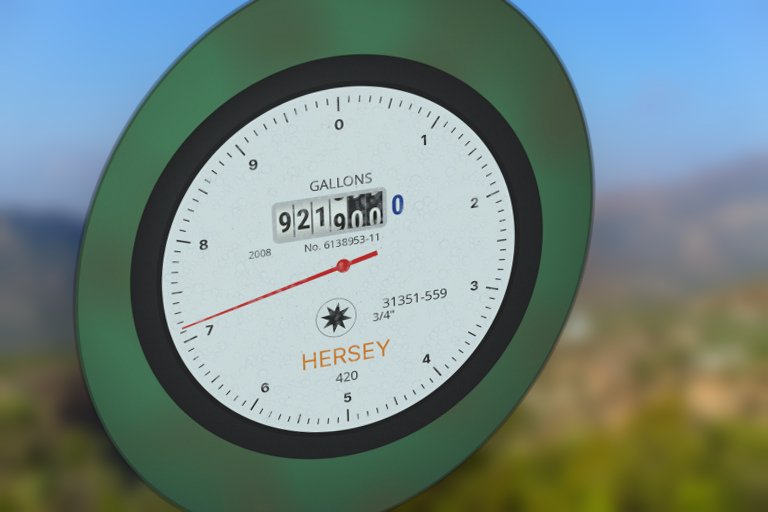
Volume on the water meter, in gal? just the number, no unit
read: 9218997.1
